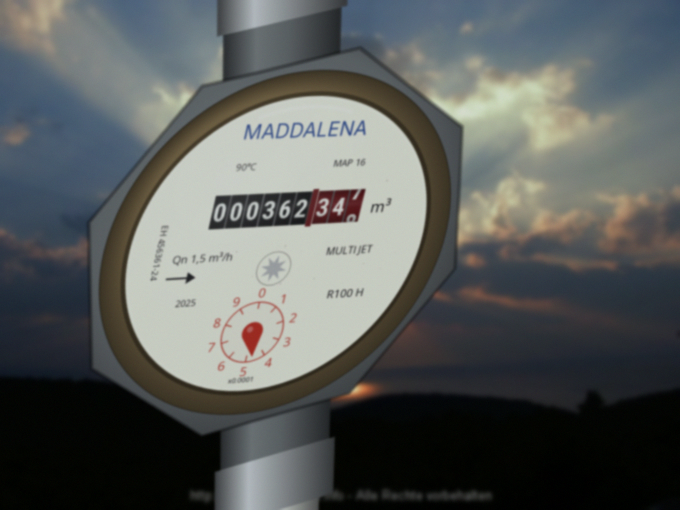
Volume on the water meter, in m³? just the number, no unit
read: 362.3474
